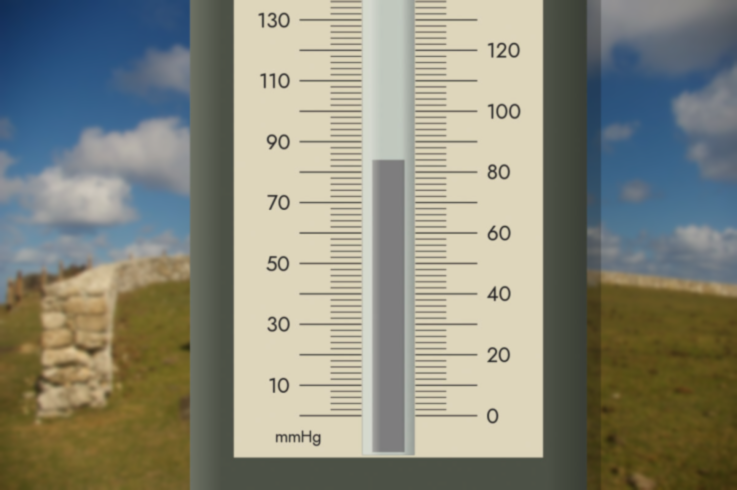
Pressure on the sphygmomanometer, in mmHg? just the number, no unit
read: 84
